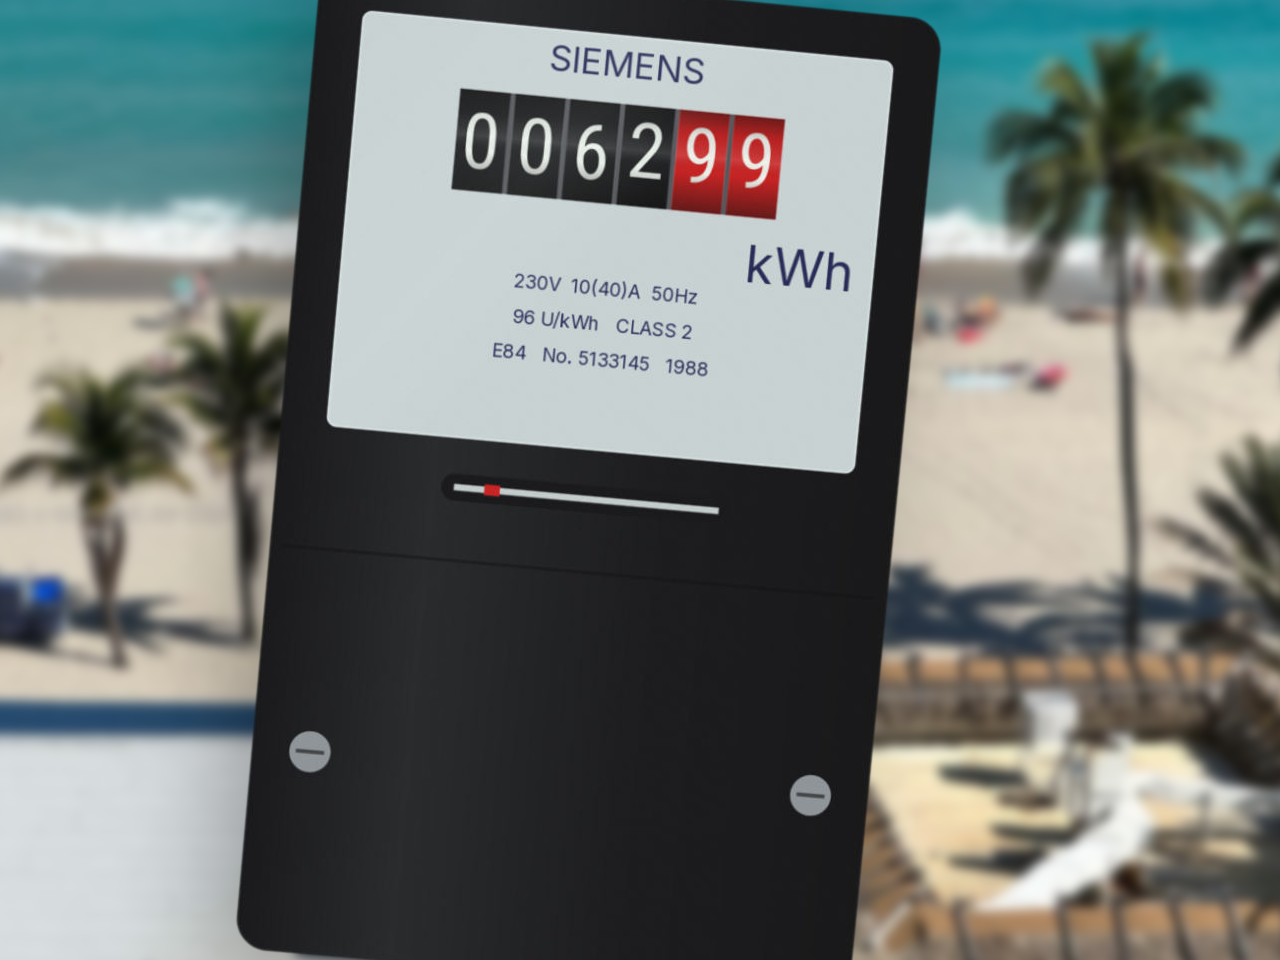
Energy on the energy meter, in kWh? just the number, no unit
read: 62.99
